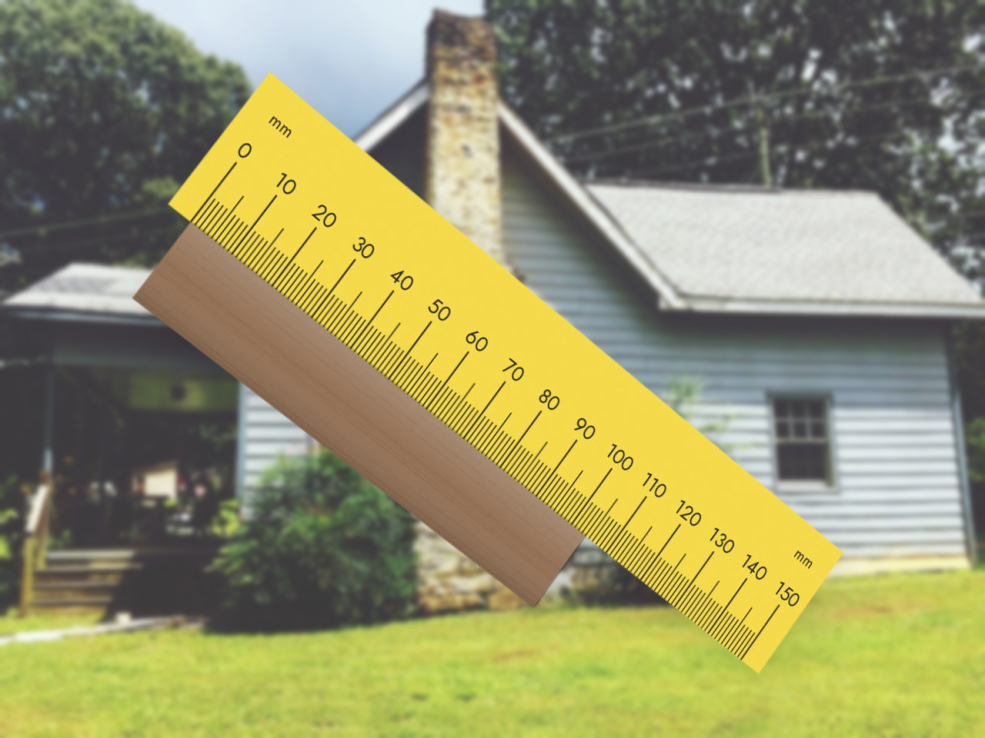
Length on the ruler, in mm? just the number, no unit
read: 104
